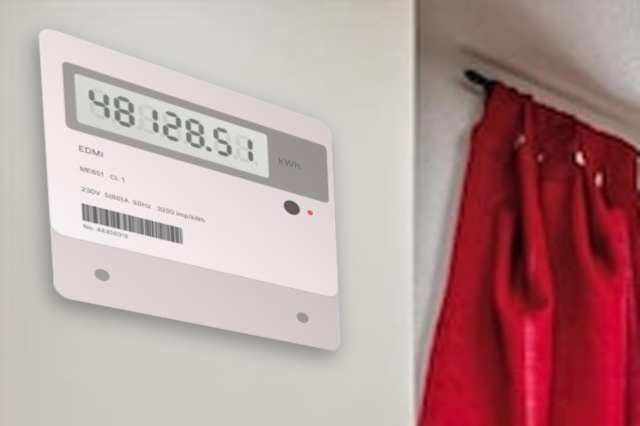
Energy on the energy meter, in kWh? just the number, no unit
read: 48128.51
